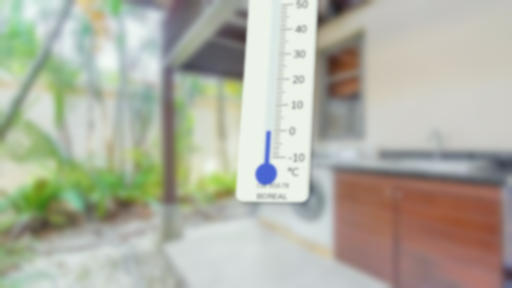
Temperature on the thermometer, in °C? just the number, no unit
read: 0
